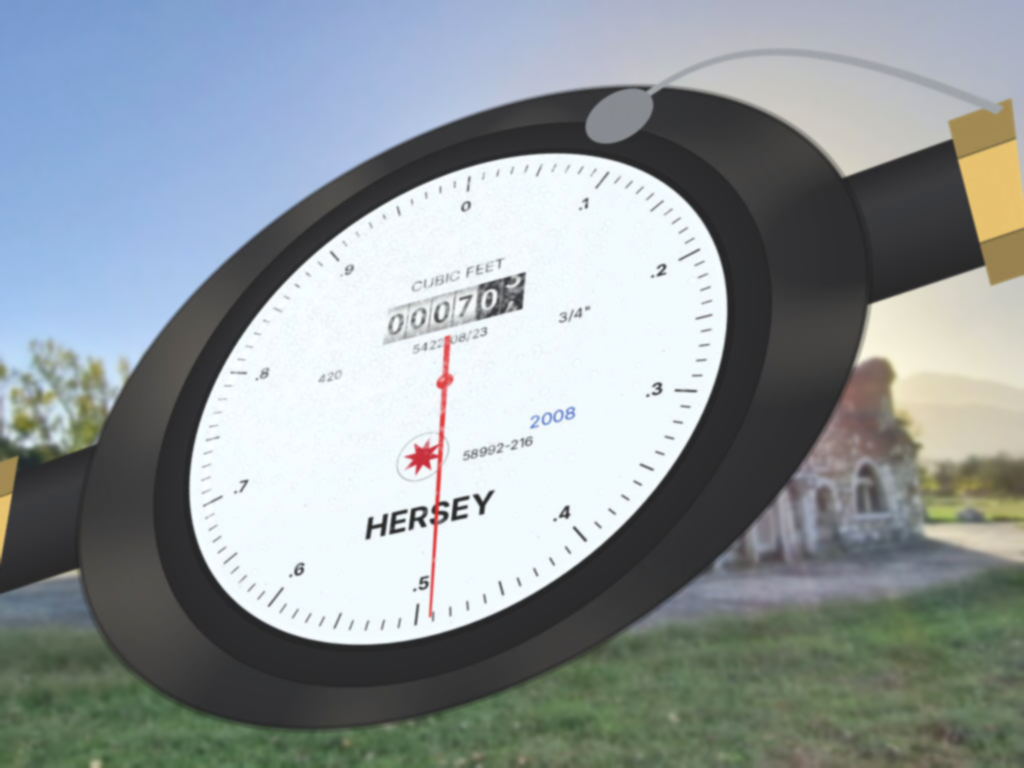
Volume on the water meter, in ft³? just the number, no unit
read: 703.49
